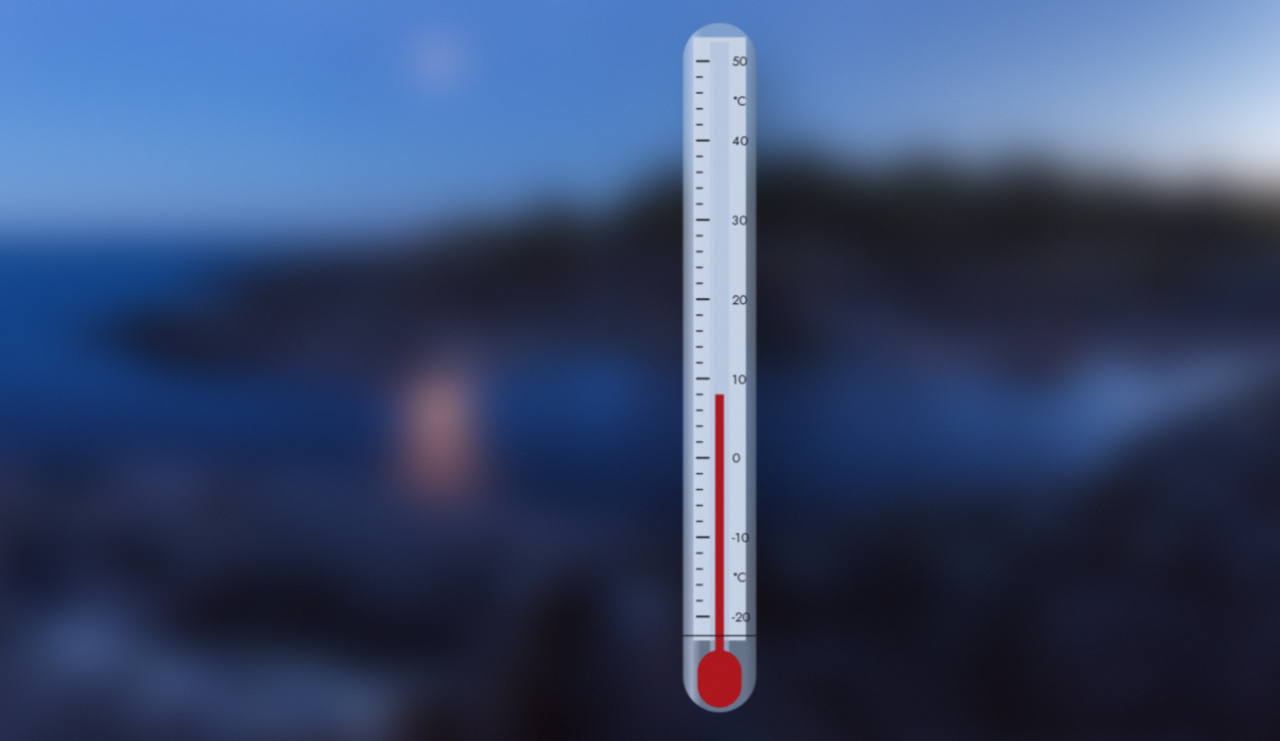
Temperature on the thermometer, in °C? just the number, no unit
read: 8
